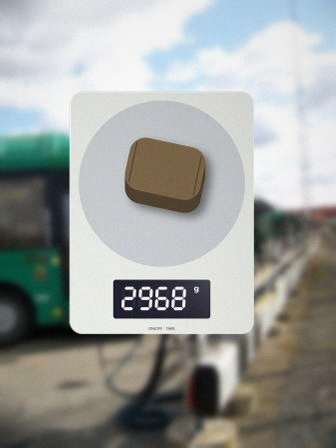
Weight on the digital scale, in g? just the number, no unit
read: 2968
